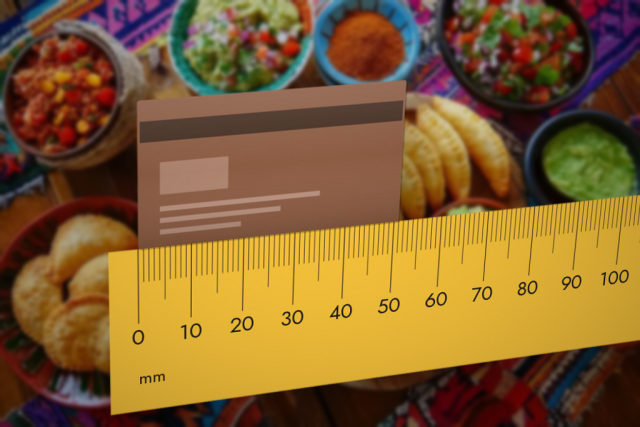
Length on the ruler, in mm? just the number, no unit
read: 51
